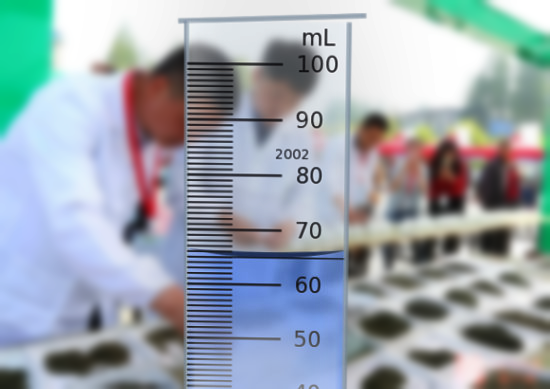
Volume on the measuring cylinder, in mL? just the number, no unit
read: 65
